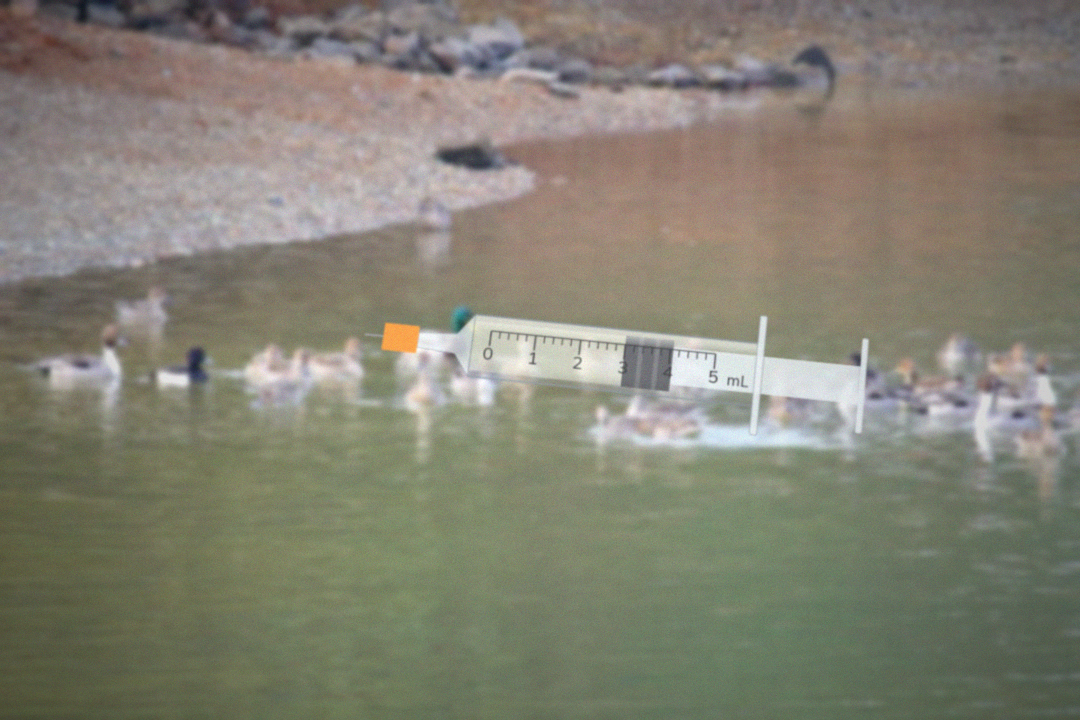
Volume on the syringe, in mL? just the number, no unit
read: 3
